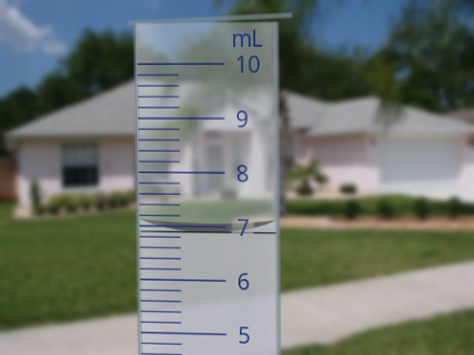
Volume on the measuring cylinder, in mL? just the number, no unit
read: 6.9
